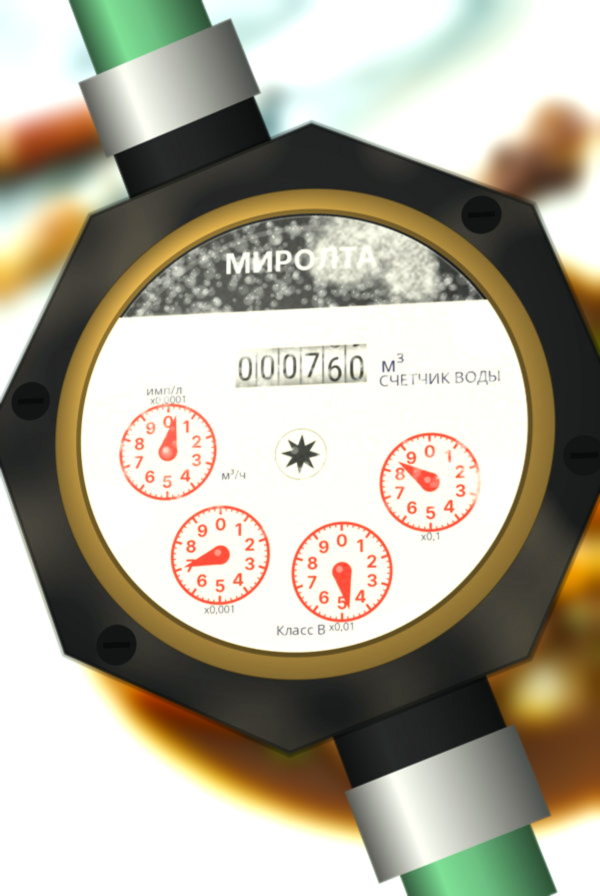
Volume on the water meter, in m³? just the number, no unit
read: 759.8470
